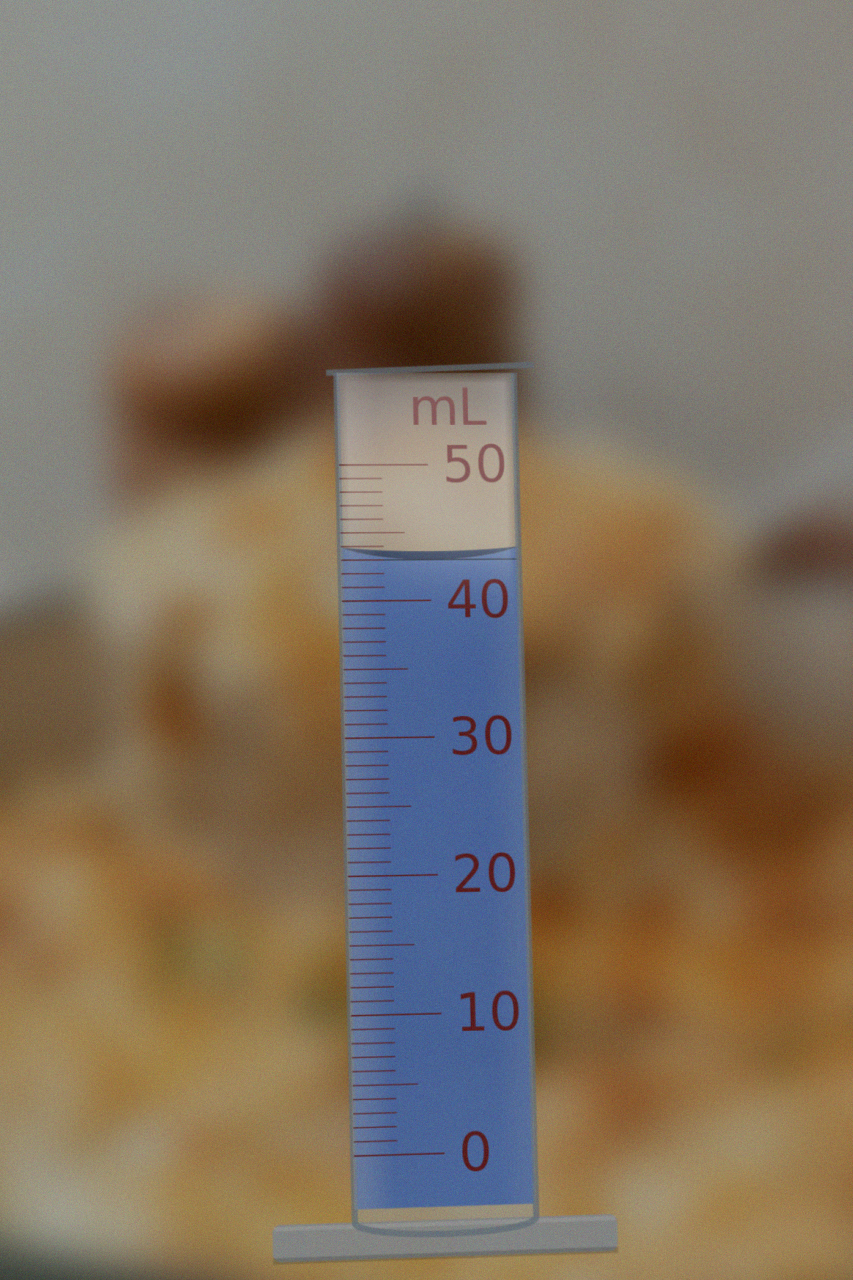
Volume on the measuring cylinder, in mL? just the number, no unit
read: 43
